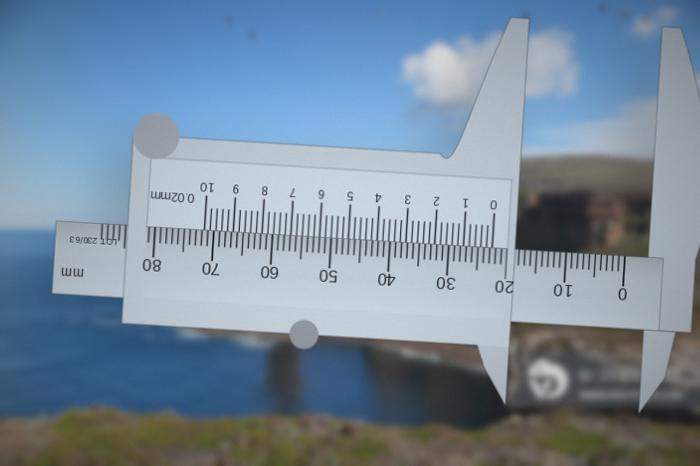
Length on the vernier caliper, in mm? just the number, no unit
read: 22.6
